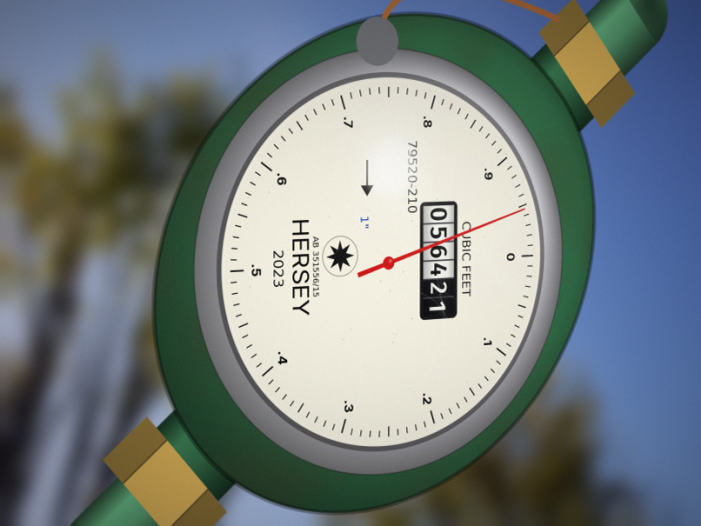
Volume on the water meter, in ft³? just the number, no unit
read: 56420.95
